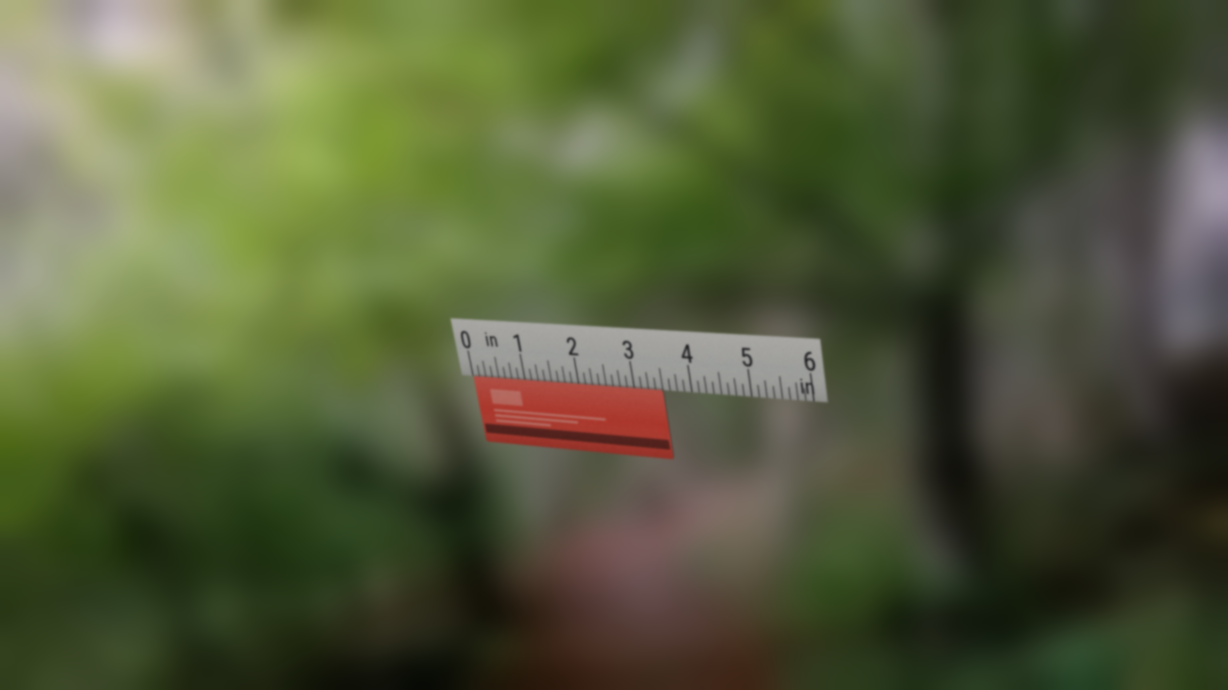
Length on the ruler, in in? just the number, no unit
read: 3.5
